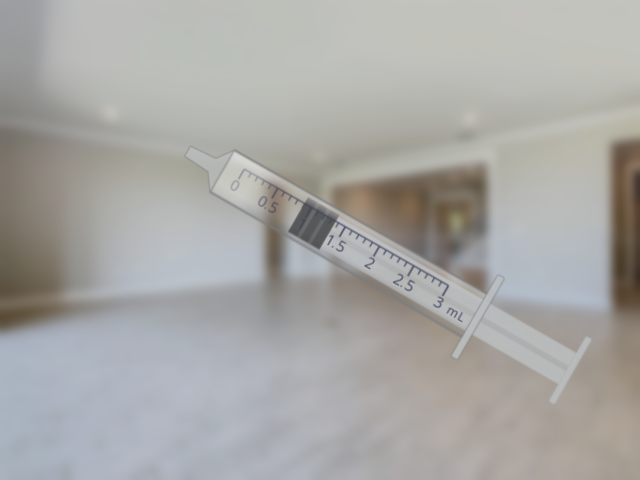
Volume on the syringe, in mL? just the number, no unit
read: 0.9
